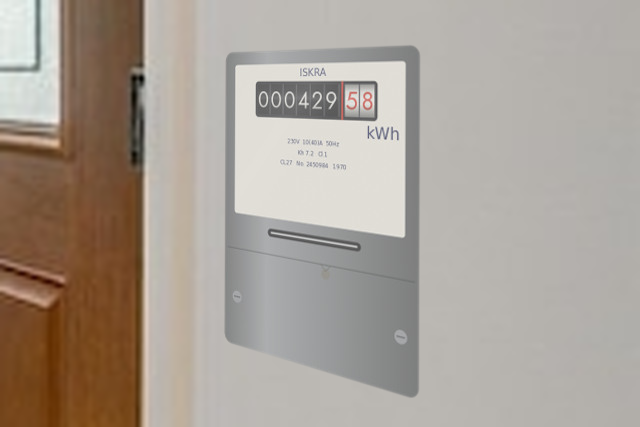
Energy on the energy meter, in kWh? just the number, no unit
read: 429.58
